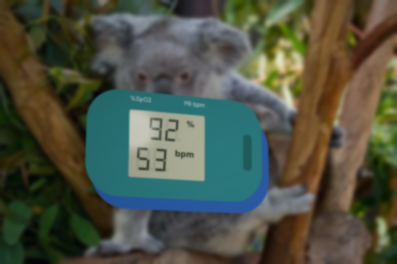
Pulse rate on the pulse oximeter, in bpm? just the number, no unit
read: 53
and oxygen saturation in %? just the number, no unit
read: 92
